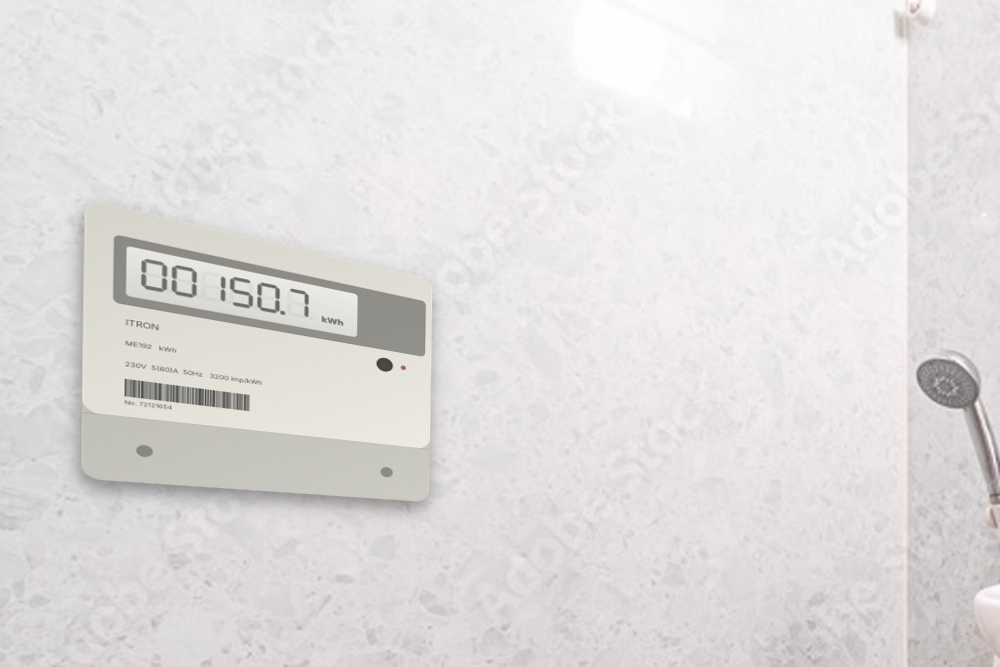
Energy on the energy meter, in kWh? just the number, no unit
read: 150.7
